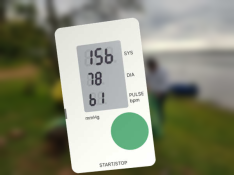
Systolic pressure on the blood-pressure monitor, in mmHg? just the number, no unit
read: 156
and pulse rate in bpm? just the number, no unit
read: 61
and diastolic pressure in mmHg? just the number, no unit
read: 78
